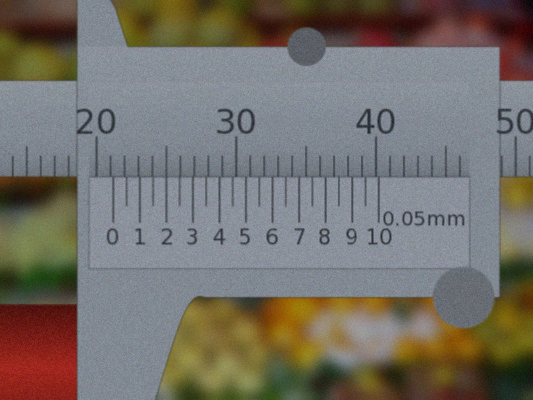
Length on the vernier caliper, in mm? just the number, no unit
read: 21.2
